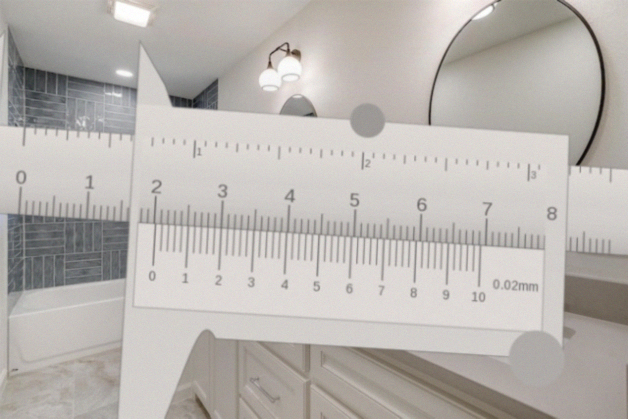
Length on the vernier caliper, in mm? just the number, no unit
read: 20.2
